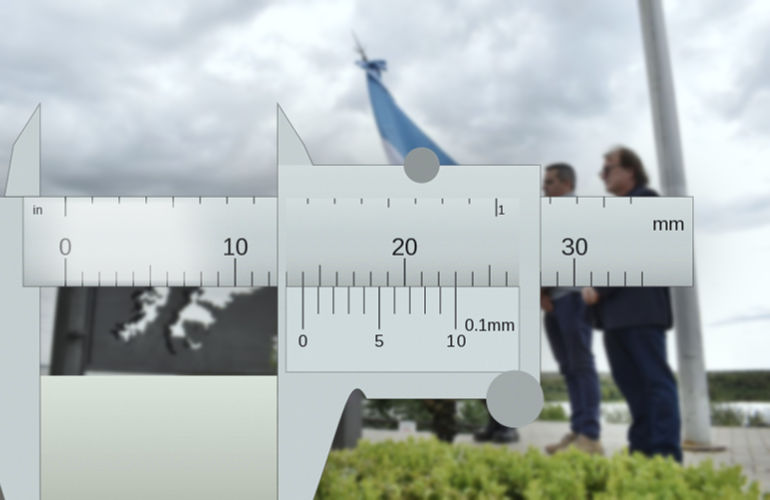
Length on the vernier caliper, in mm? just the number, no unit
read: 14.0
